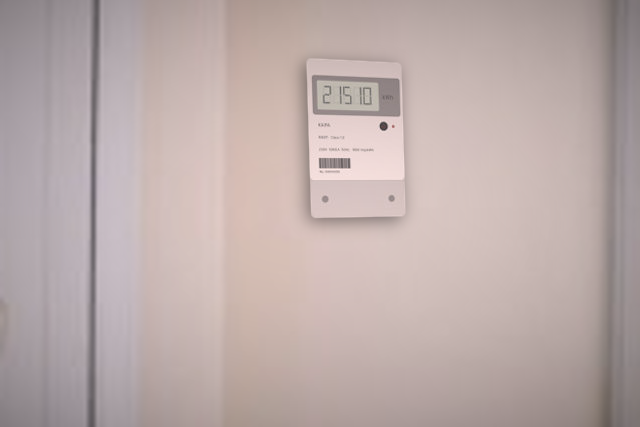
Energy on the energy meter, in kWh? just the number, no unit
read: 21510
